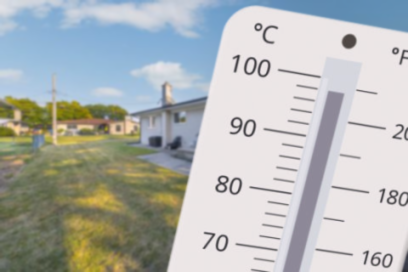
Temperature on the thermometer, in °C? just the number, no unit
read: 98
